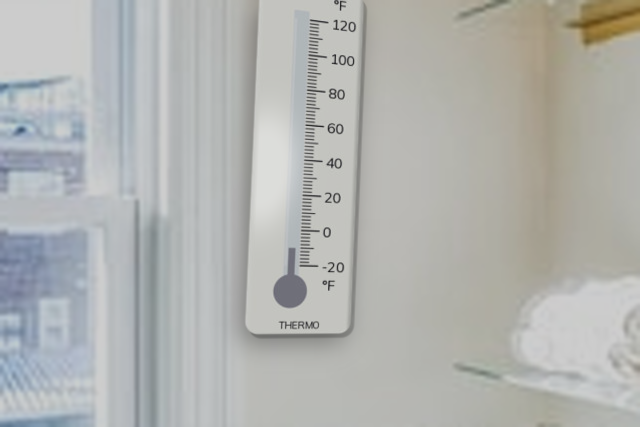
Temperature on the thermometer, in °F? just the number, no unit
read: -10
